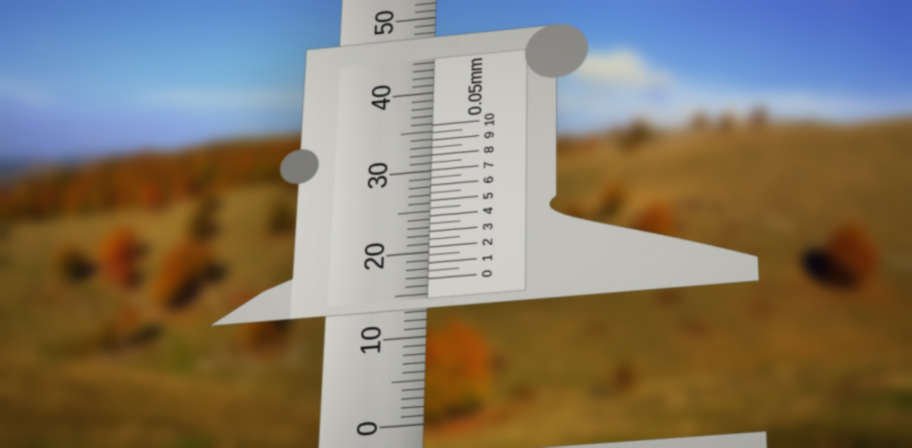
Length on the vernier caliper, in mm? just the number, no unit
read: 16.8
